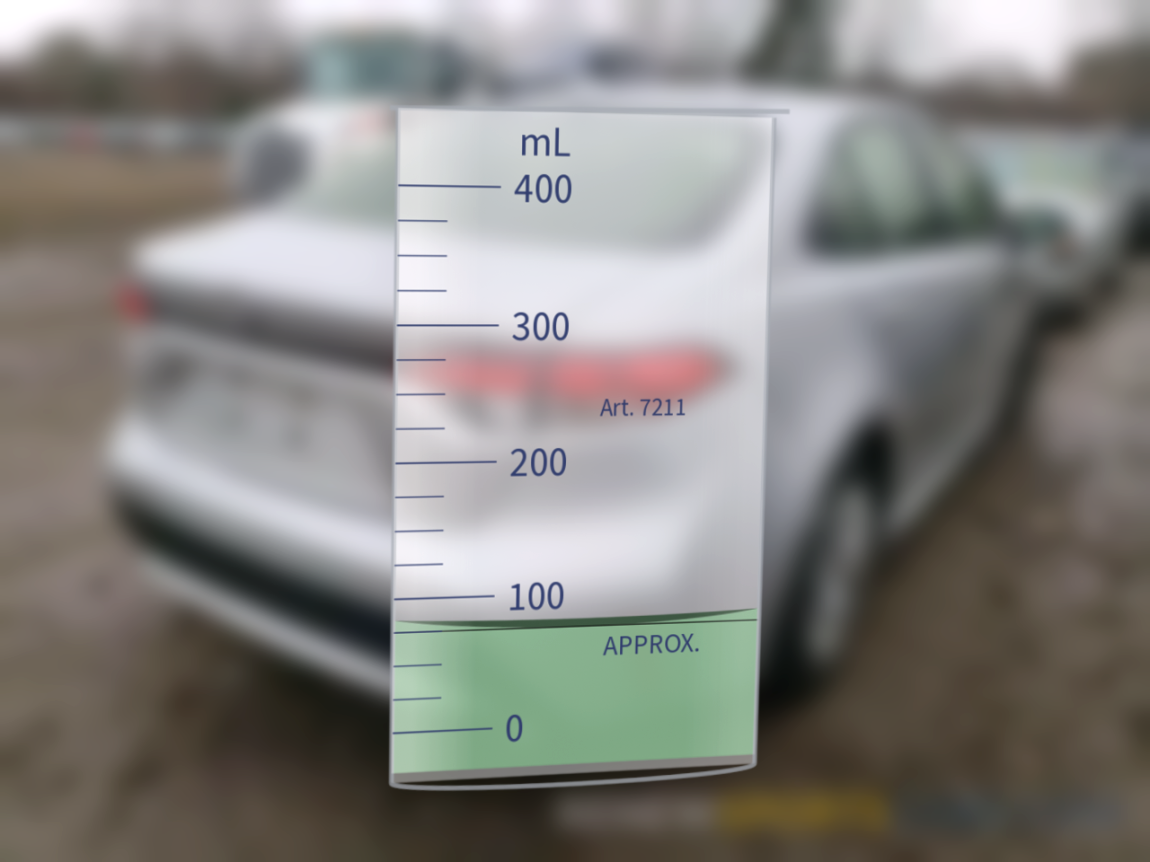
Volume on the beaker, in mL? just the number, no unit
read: 75
